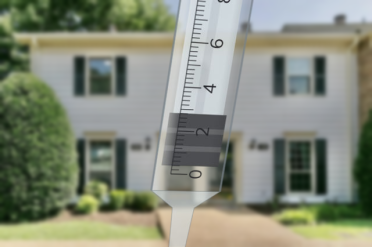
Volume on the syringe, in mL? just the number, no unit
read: 0.4
